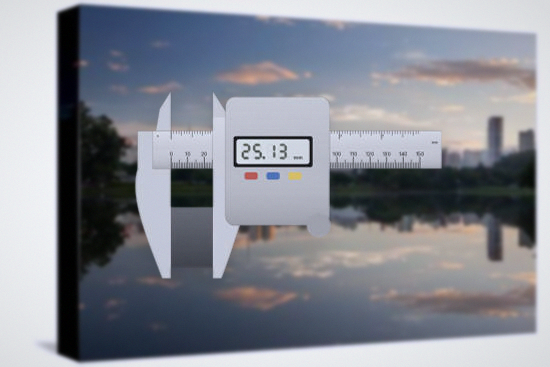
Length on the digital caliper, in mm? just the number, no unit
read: 25.13
